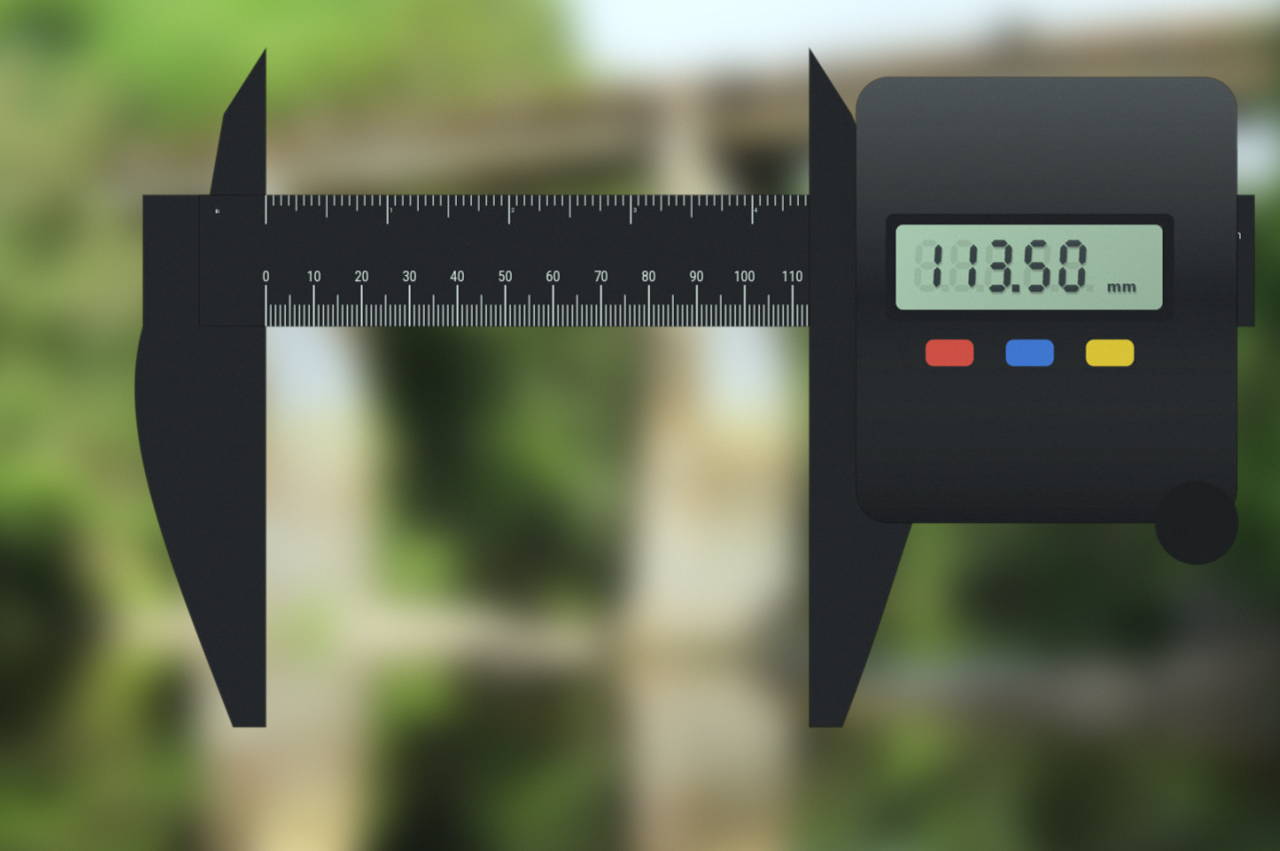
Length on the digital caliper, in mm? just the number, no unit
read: 113.50
